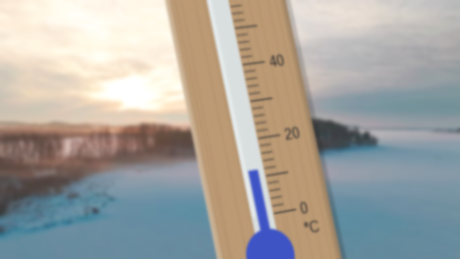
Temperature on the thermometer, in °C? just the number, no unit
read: 12
